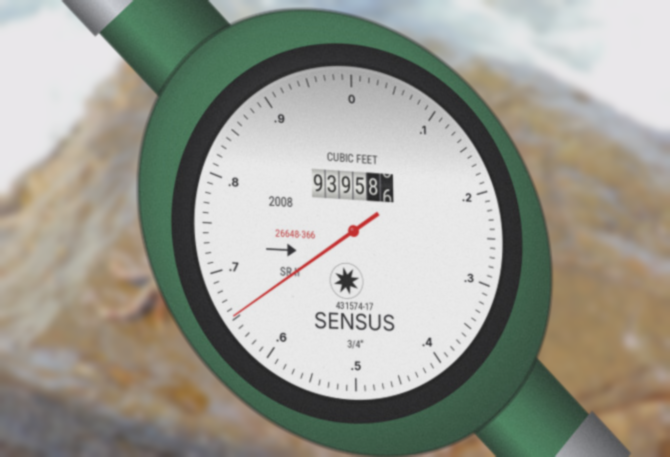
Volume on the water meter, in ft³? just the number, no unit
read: 939585.65
